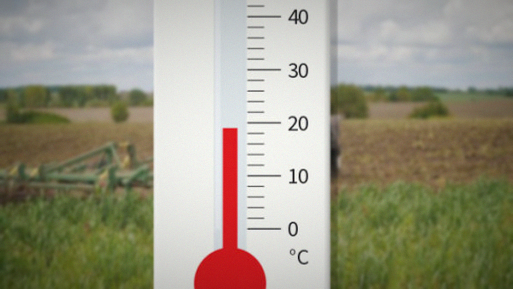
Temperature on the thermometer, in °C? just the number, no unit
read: 19
